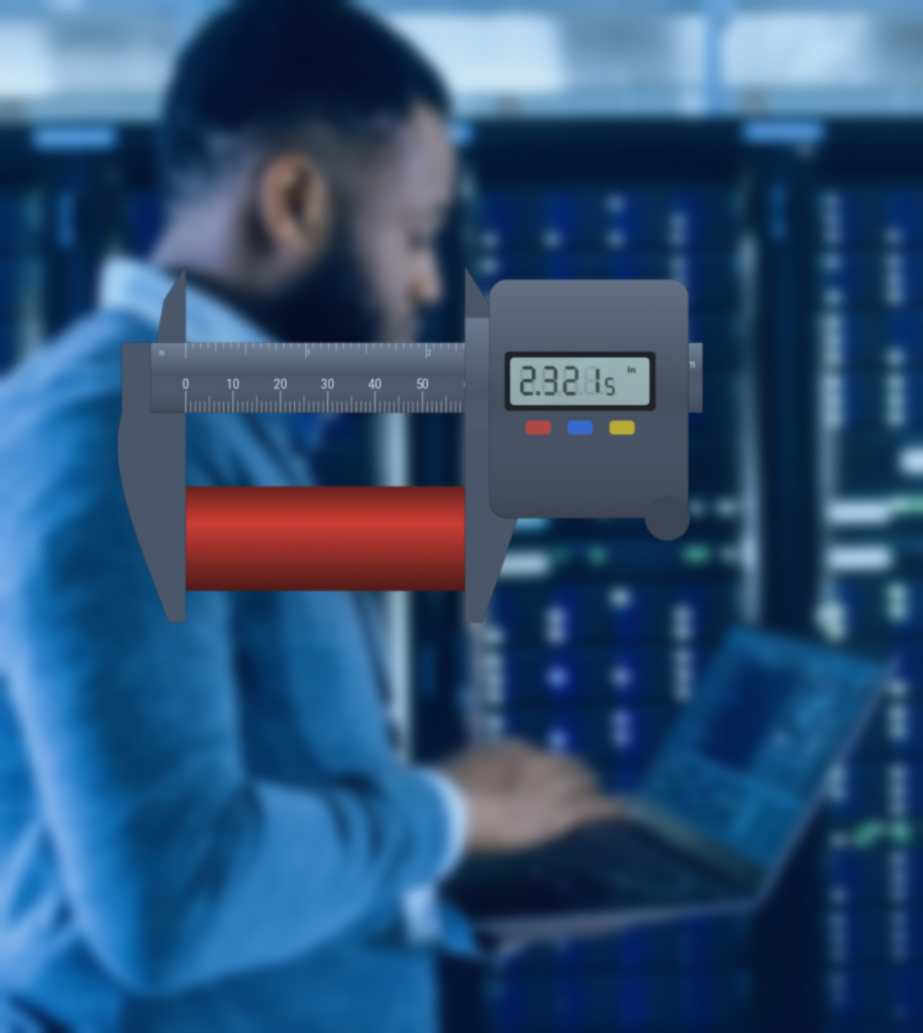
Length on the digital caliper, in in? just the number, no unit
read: 2.3215
